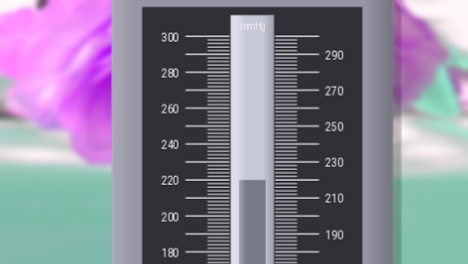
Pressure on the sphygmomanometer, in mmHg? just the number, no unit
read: 220
